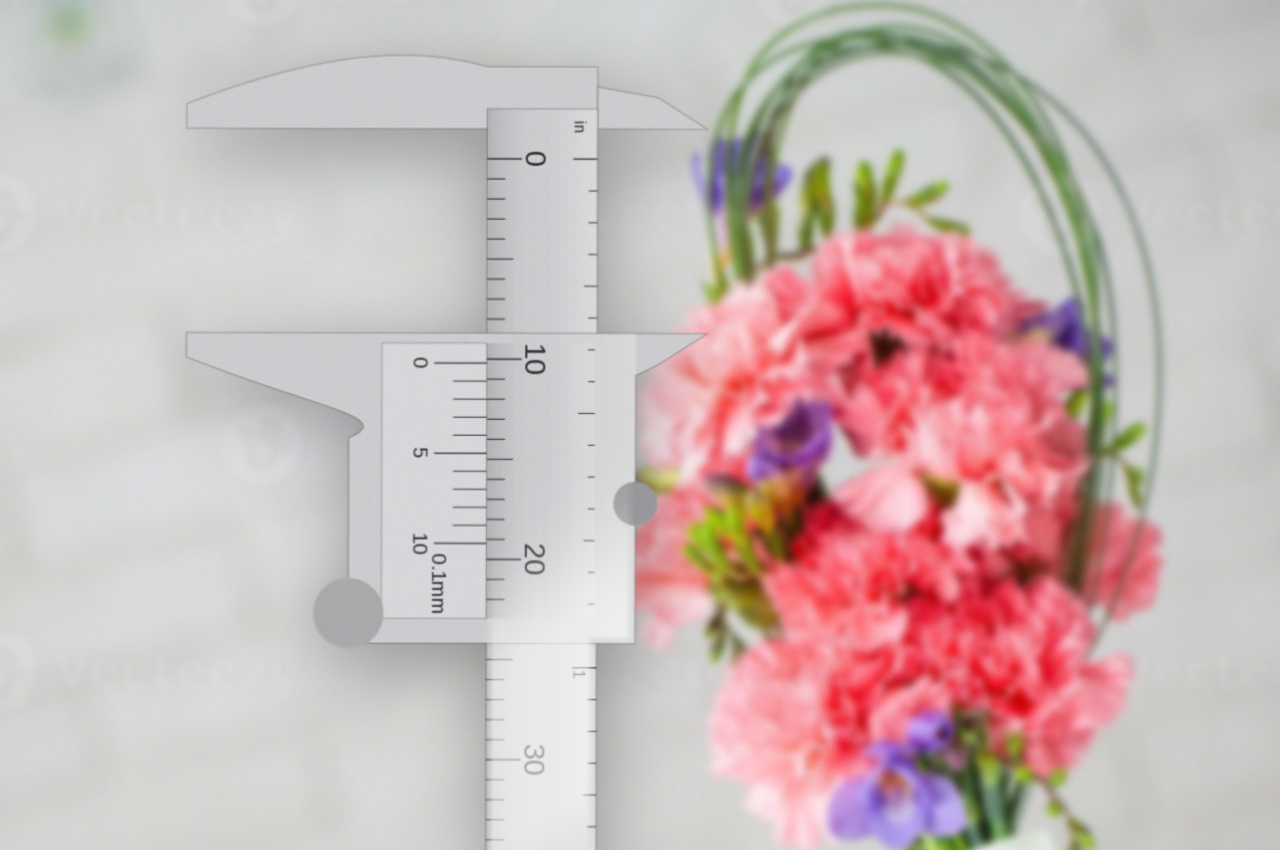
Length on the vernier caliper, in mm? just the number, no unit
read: 10.2
